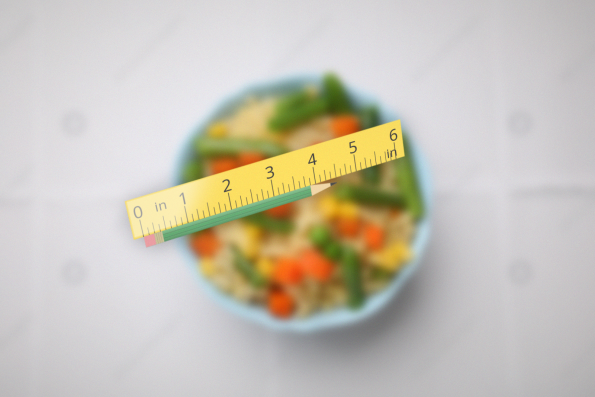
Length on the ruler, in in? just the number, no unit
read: 4.5
